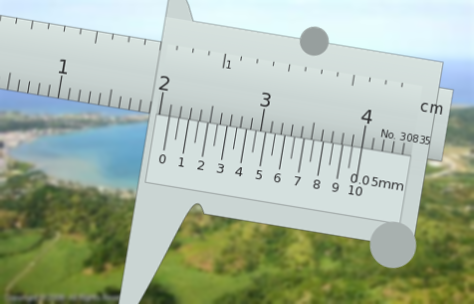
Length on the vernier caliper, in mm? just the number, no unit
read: 21.0
